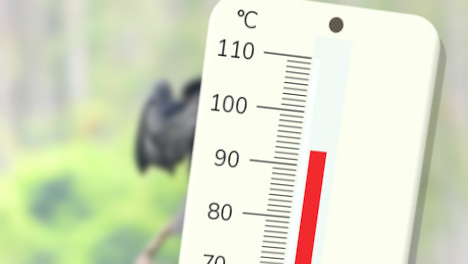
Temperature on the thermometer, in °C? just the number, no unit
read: 93
